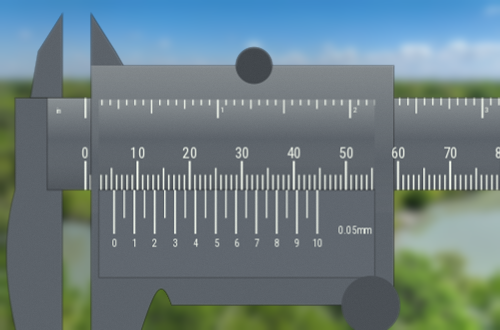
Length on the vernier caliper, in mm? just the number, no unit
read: 5.5
